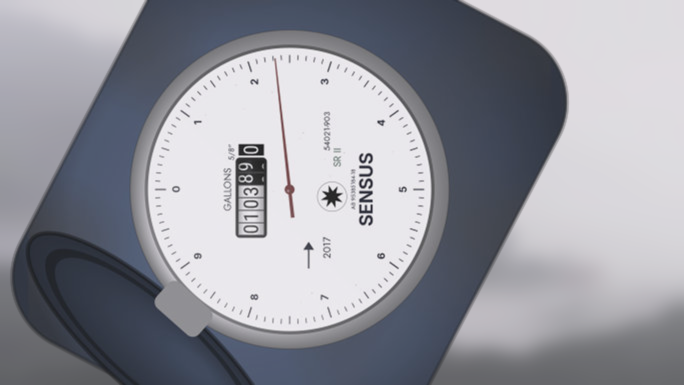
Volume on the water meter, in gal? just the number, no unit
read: 103892.3
